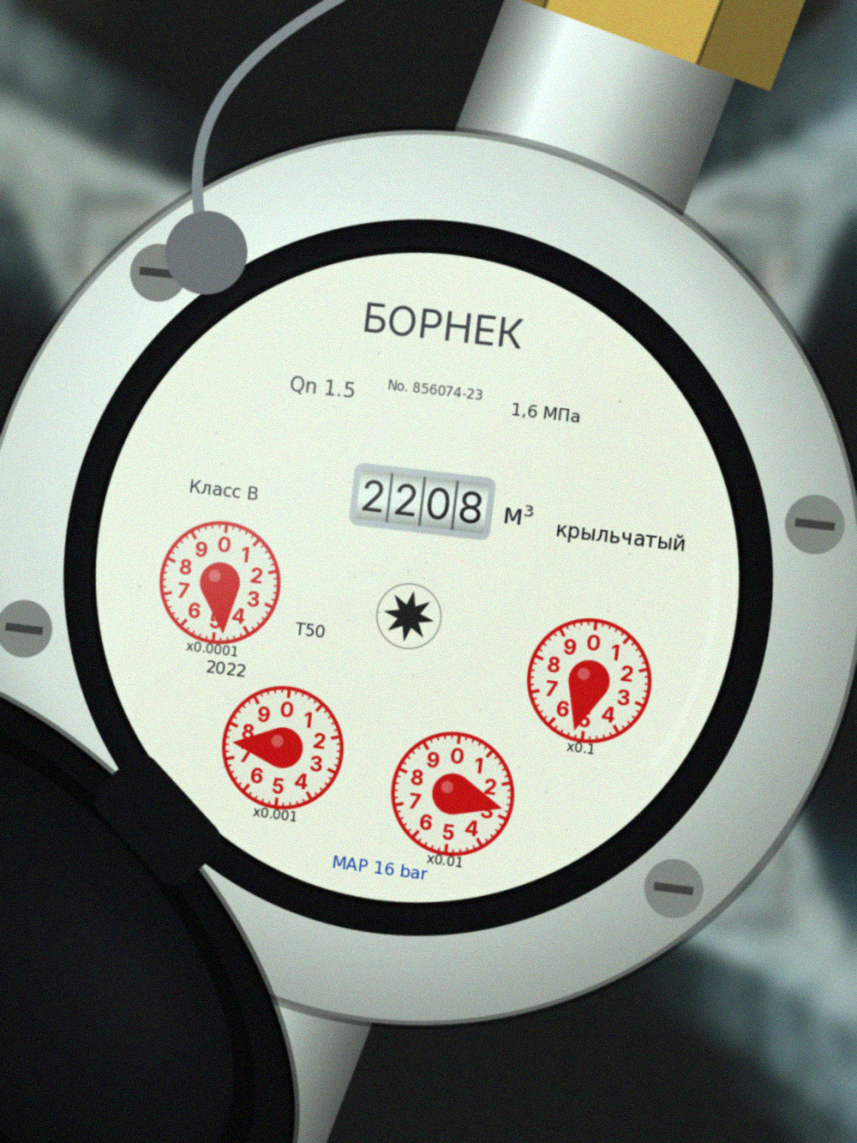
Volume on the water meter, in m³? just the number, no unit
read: 2208.5274
